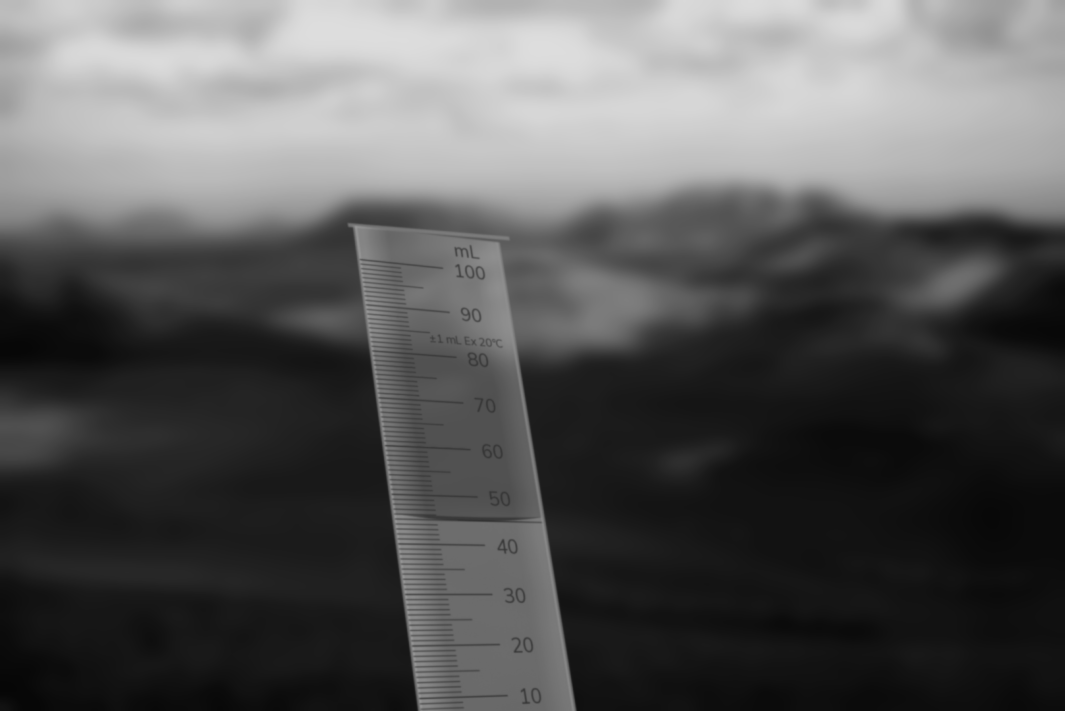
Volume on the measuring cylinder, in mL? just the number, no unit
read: 45
